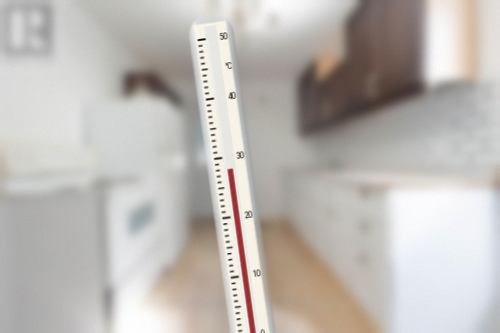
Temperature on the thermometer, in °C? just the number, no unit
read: 28
